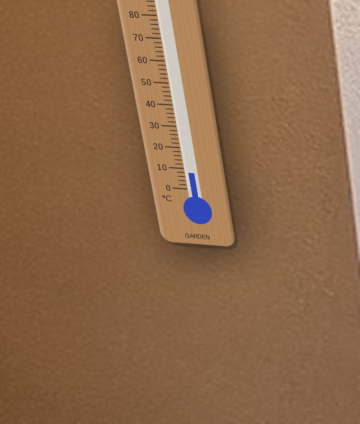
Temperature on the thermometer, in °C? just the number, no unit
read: 8
